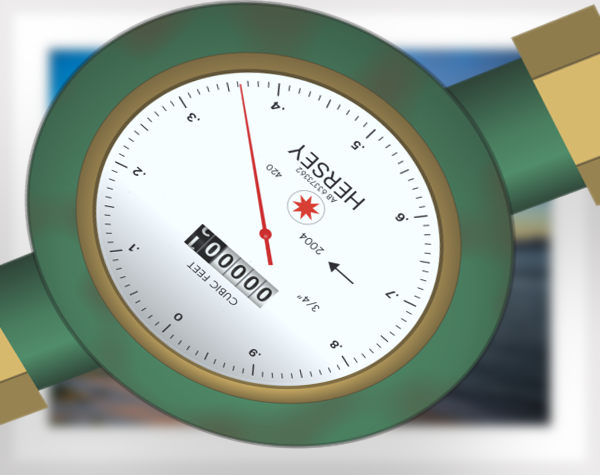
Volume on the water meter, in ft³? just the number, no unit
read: 1.36
